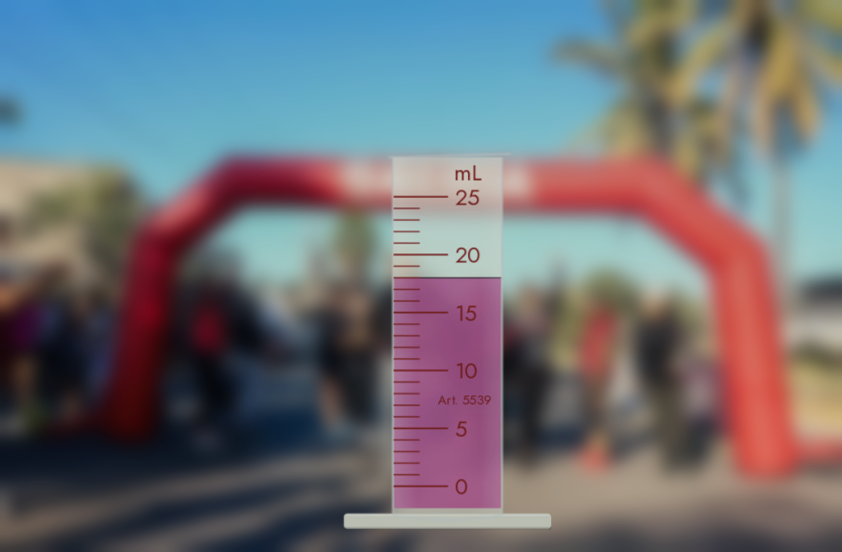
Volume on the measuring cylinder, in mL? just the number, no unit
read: 18
